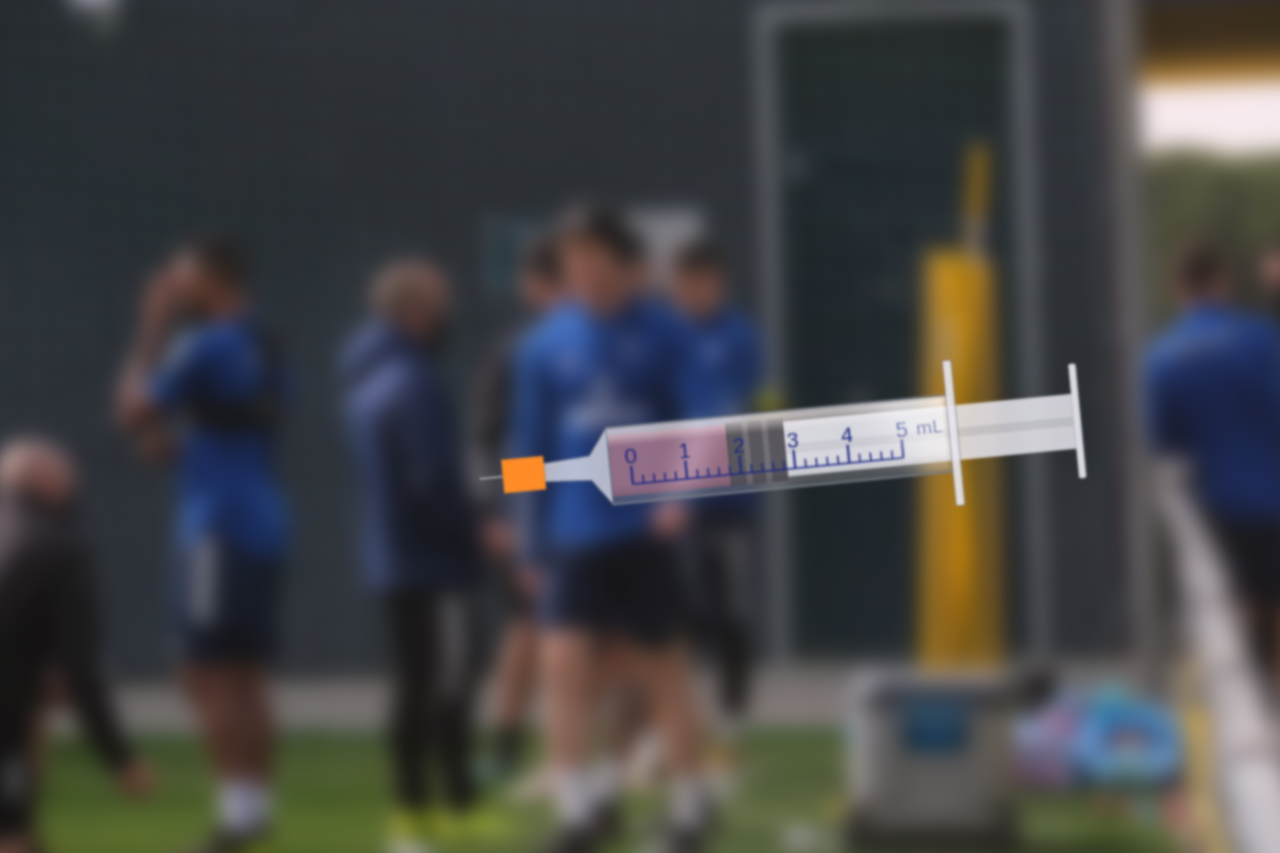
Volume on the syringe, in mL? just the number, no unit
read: 1.8
